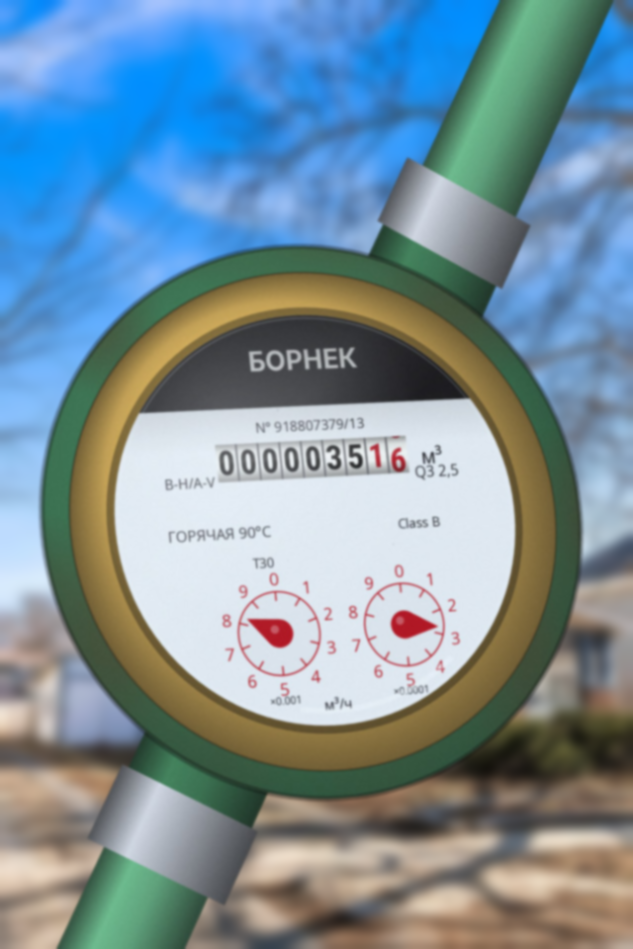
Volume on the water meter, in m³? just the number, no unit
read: 35.1582
